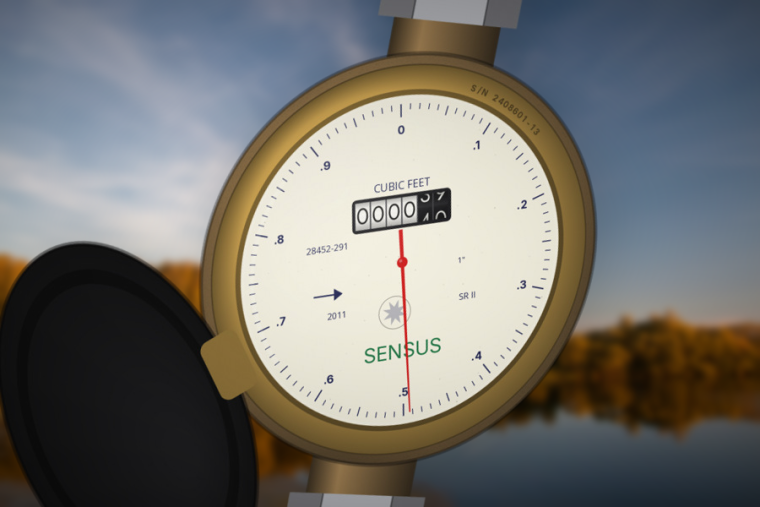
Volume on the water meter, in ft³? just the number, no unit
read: 39.49
